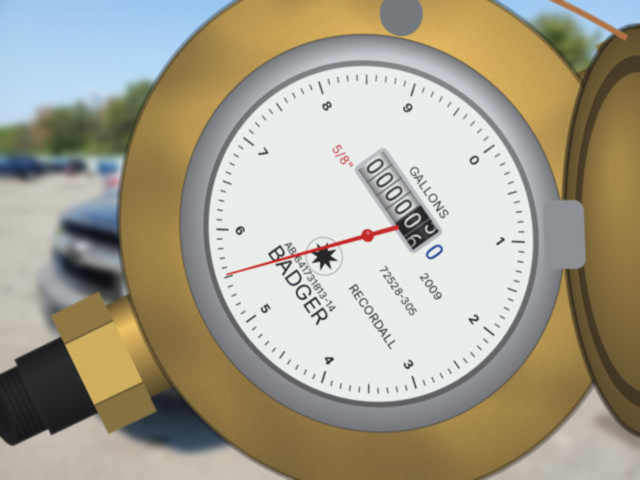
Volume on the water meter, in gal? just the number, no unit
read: 55.5
